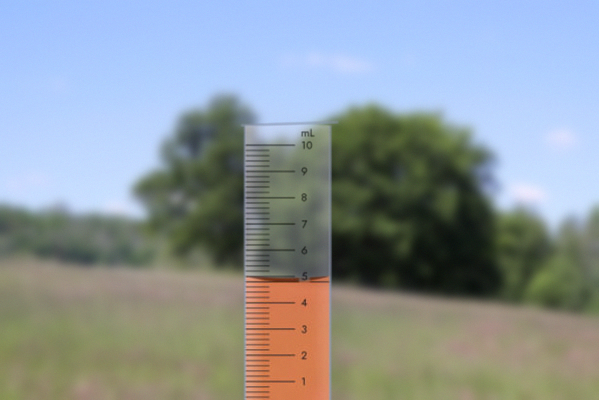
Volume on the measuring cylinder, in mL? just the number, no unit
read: 4.8
